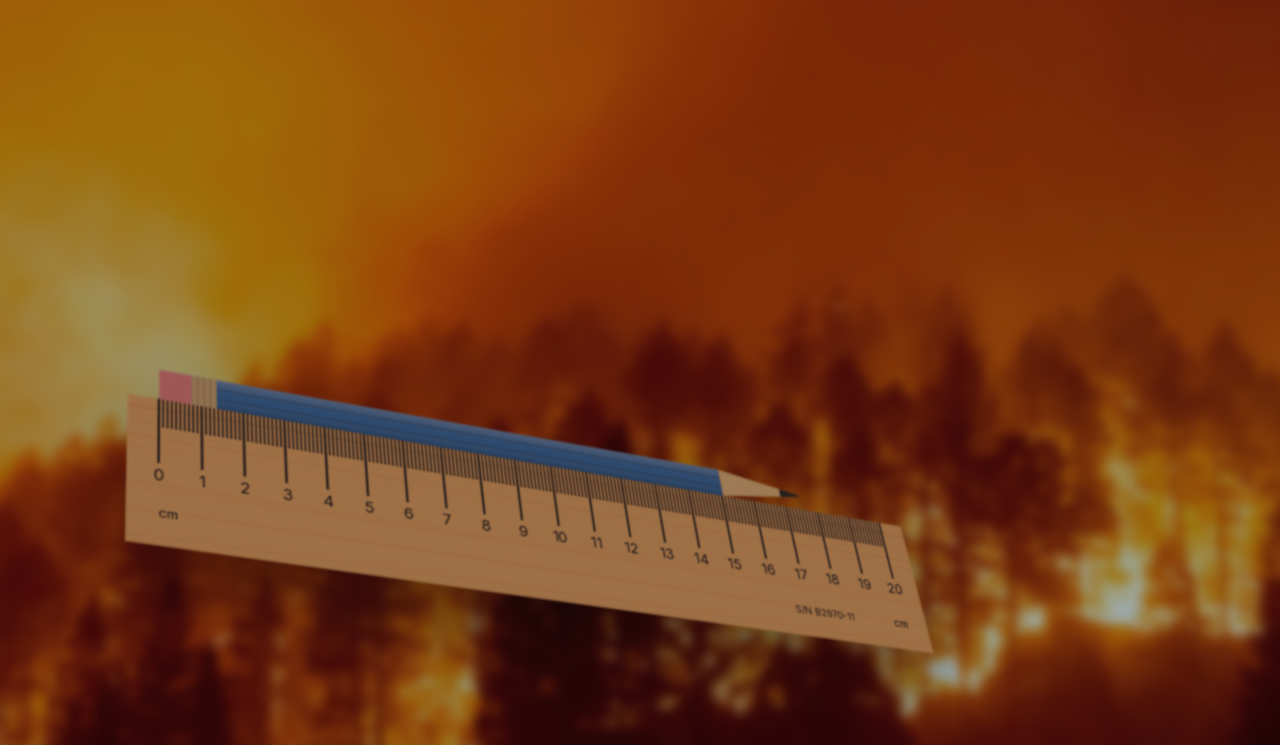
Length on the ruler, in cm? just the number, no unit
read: 17.5
